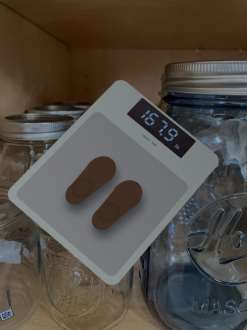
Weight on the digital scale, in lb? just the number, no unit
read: 167.9
